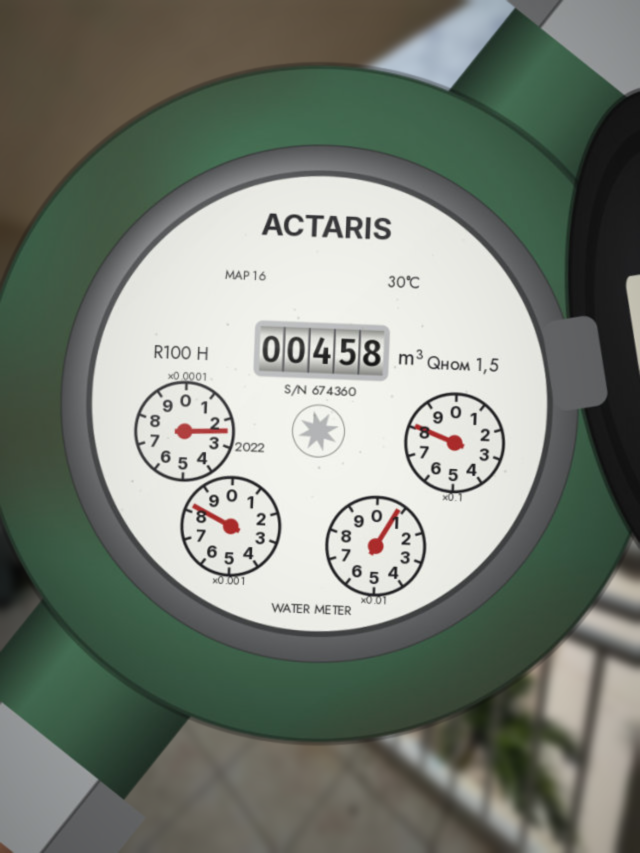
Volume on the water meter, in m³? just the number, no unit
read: 458.8082
